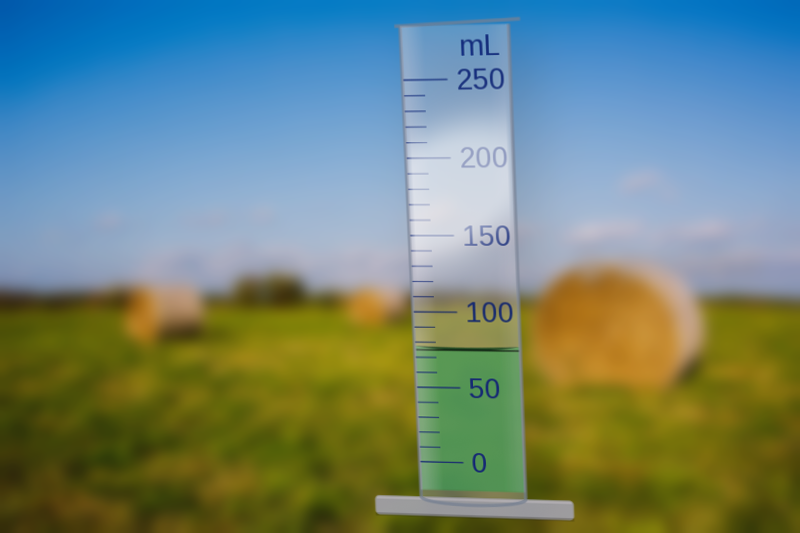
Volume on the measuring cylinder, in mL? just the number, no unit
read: 75
